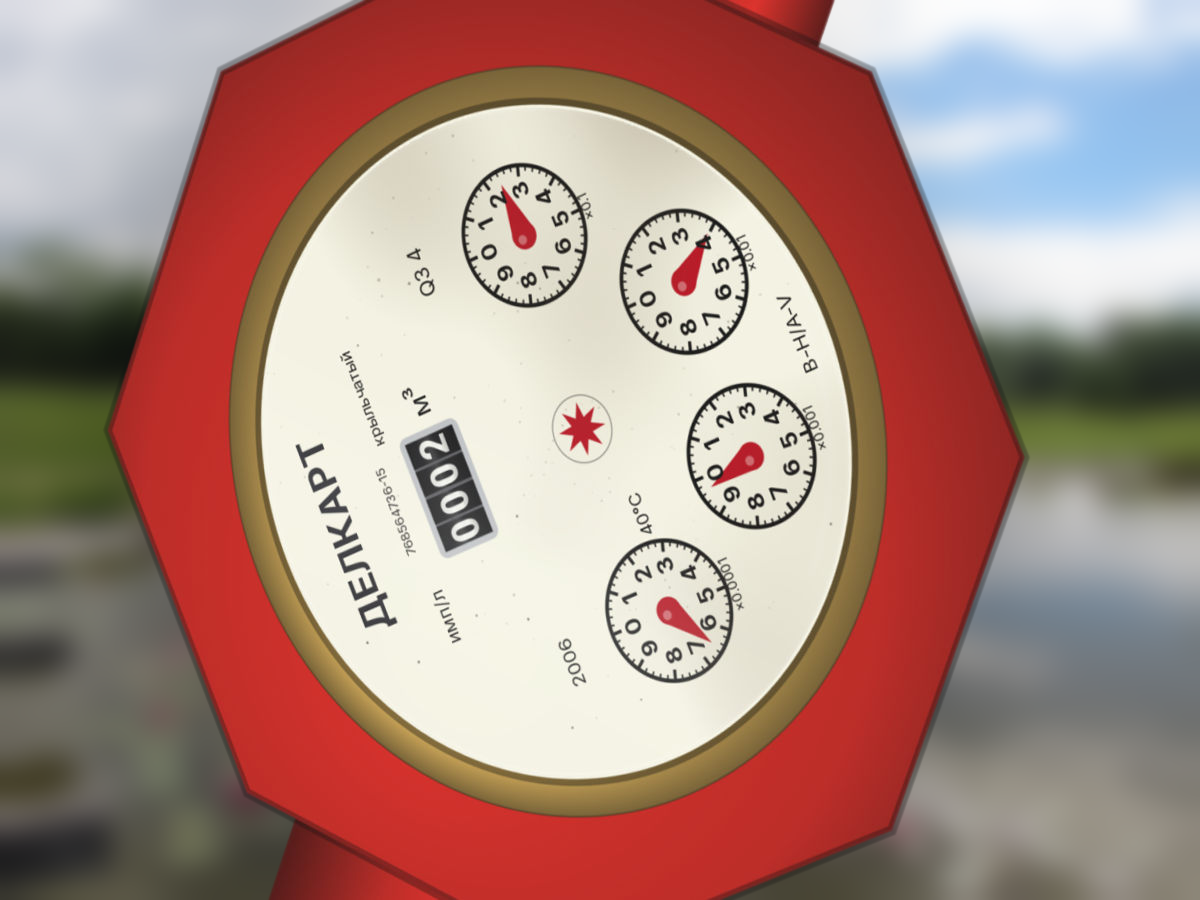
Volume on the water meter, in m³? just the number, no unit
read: 2.2396
